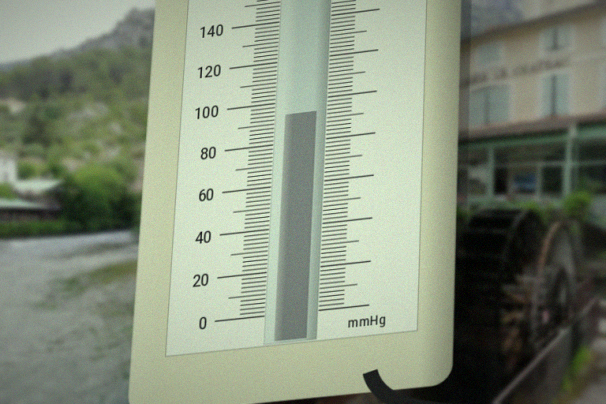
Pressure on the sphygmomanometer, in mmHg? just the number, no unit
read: 94
